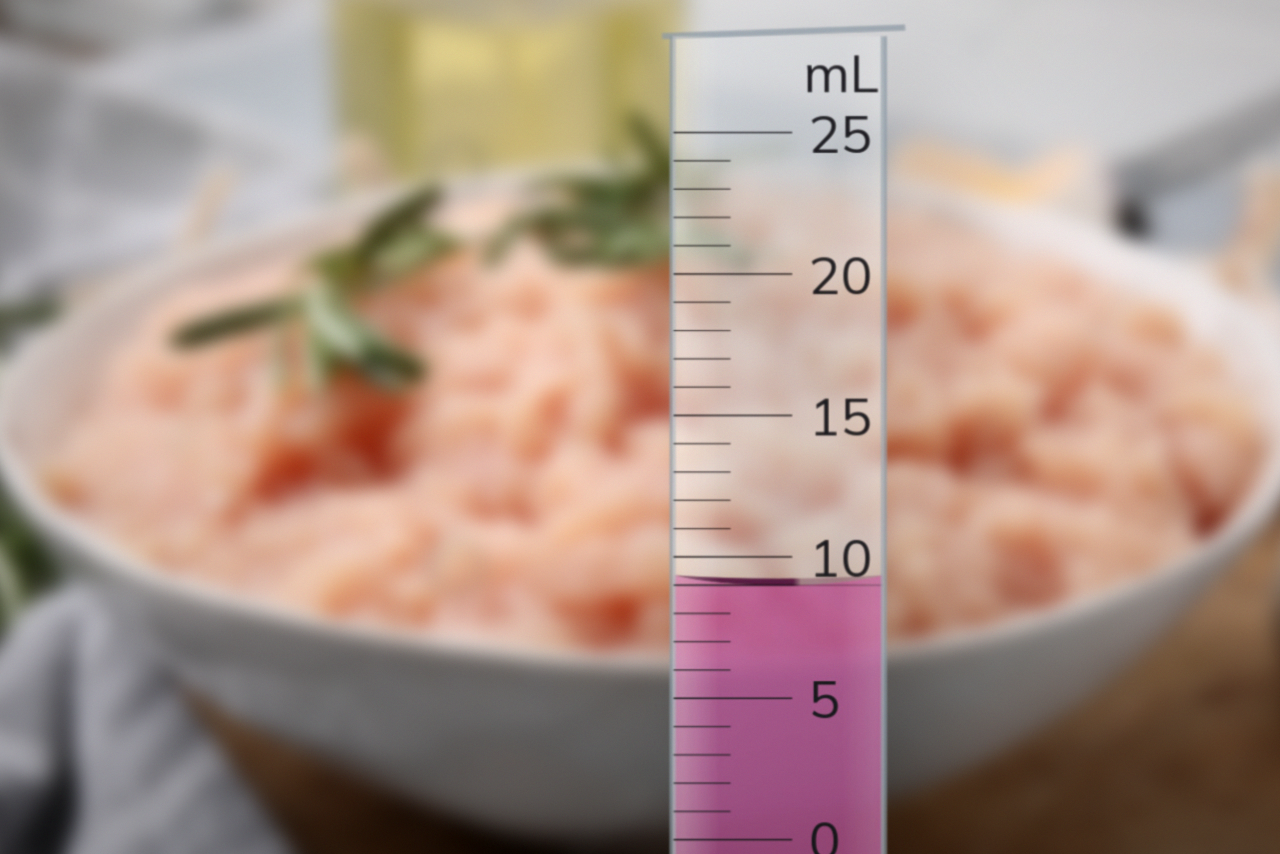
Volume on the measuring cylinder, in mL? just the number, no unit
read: 9
